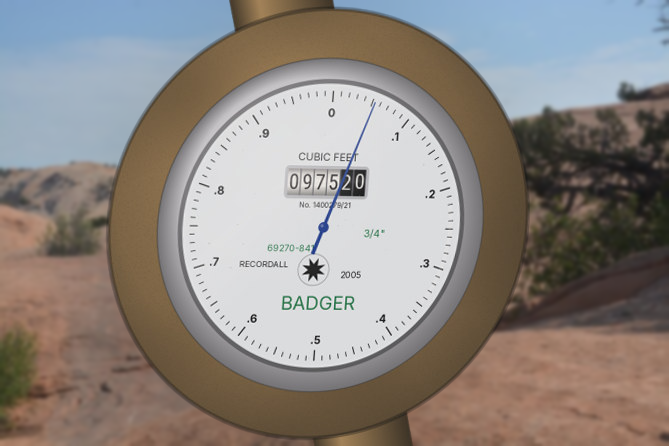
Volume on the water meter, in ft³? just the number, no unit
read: 97520.05
